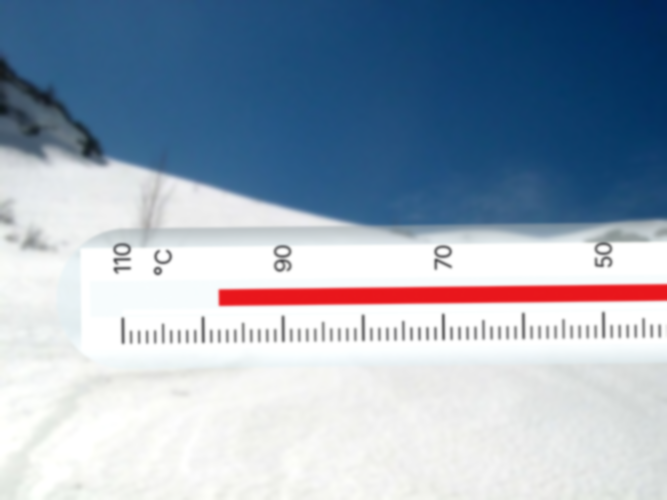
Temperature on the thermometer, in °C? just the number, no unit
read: 98
